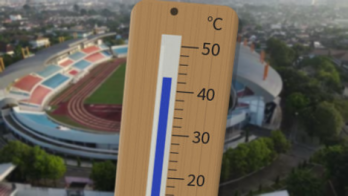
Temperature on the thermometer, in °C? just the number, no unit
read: 43
